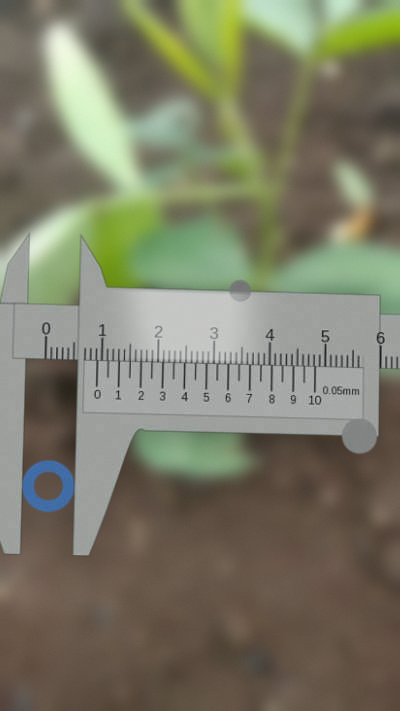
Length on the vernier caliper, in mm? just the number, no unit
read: 9.2
